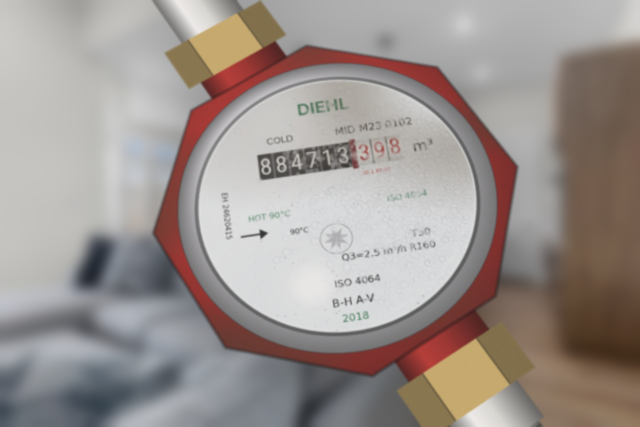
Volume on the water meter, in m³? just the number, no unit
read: 884713.398
